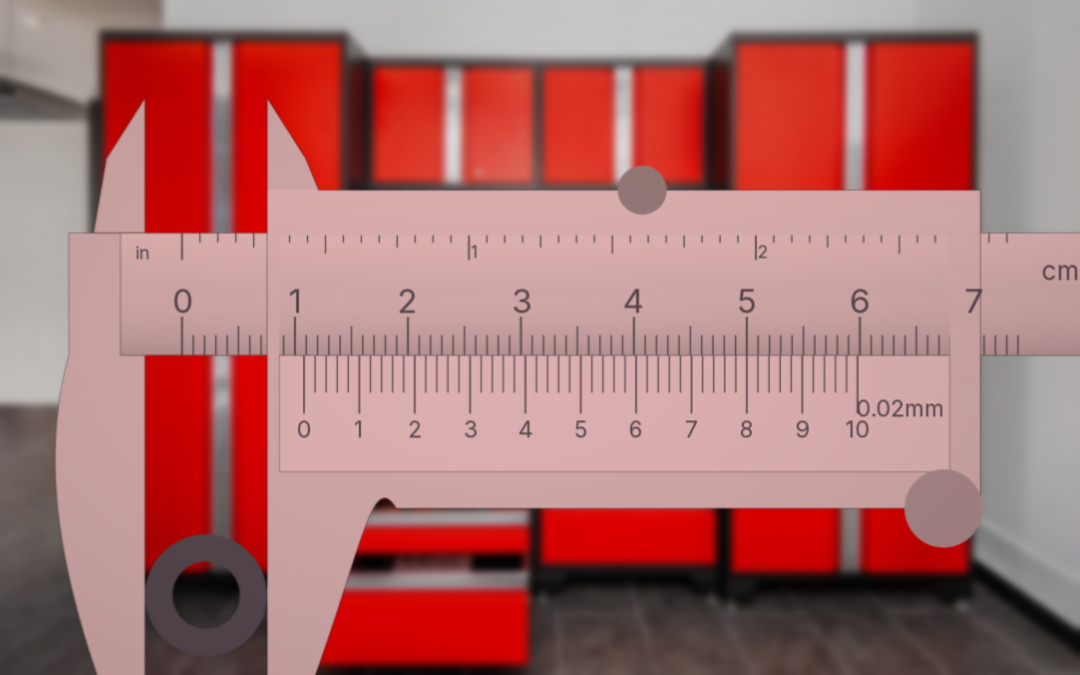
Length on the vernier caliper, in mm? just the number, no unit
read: 10.8
